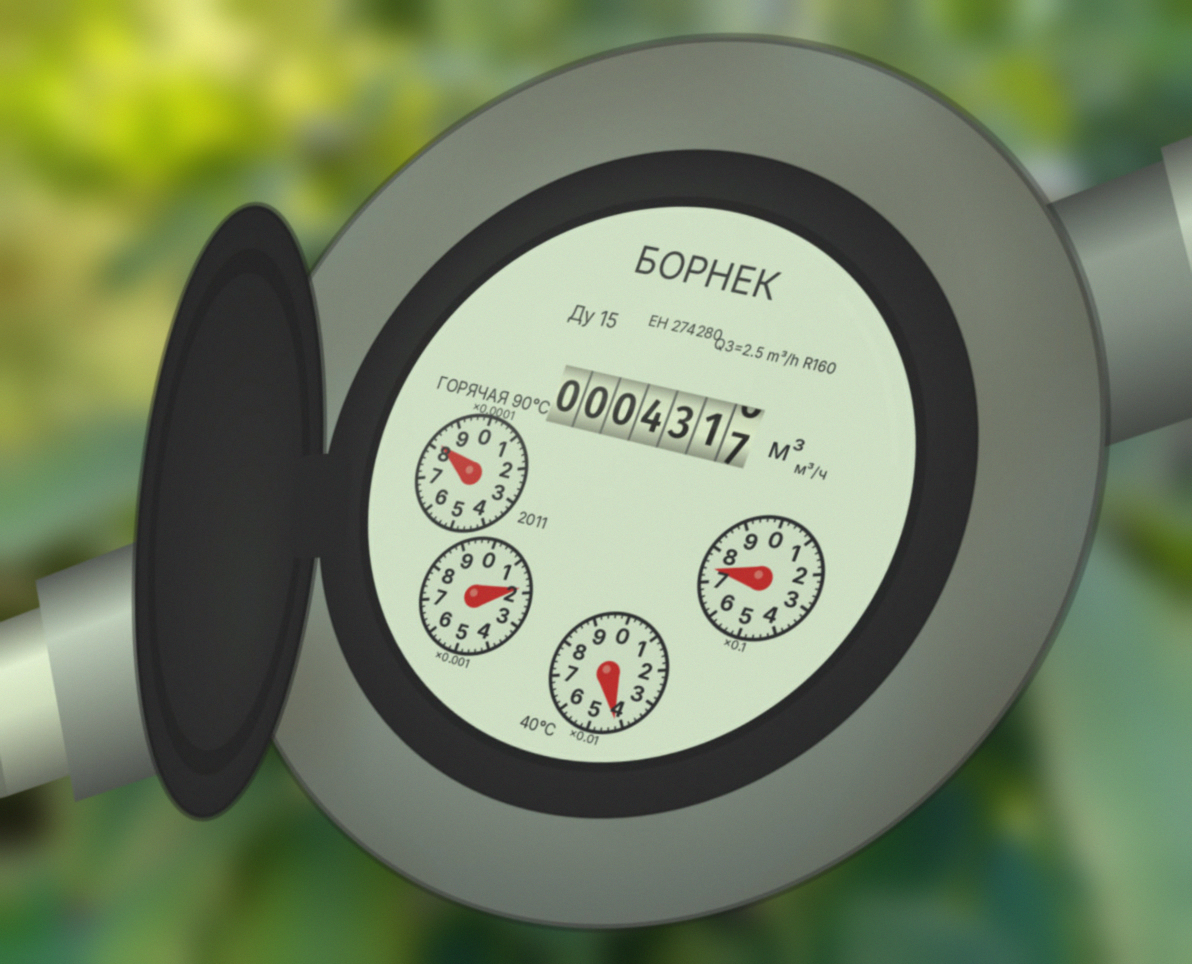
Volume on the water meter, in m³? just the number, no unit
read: 4316.7418
